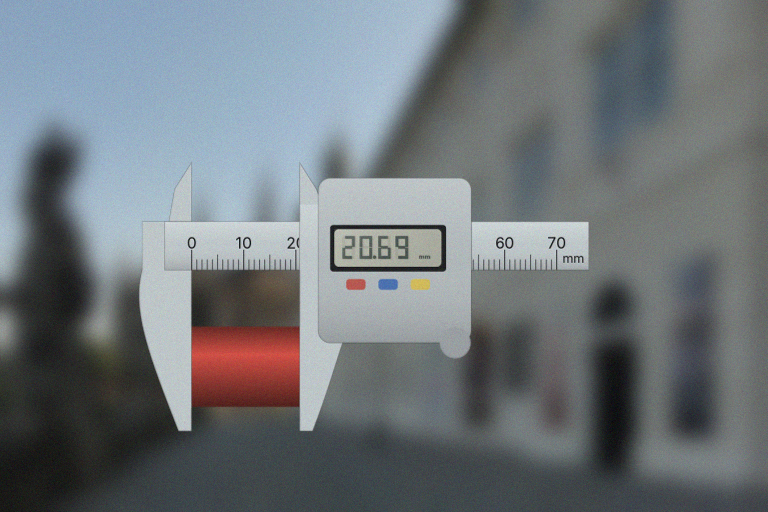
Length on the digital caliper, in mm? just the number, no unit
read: 20.69
